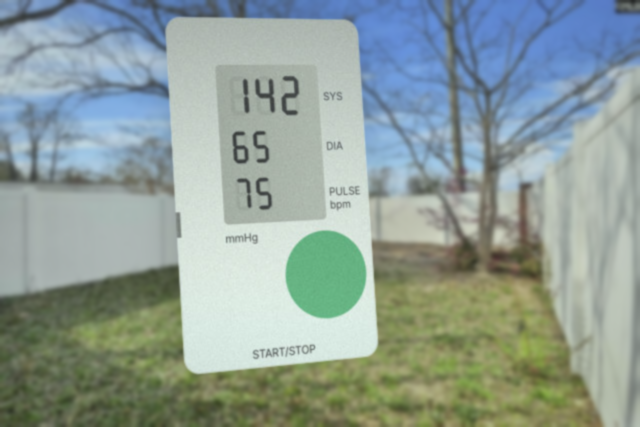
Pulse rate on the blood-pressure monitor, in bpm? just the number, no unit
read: 75
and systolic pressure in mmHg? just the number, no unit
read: 142
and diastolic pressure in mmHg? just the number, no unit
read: 65
